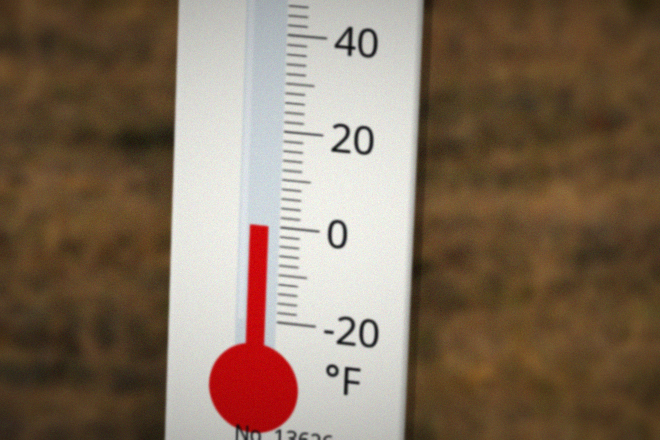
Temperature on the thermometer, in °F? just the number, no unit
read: 0
